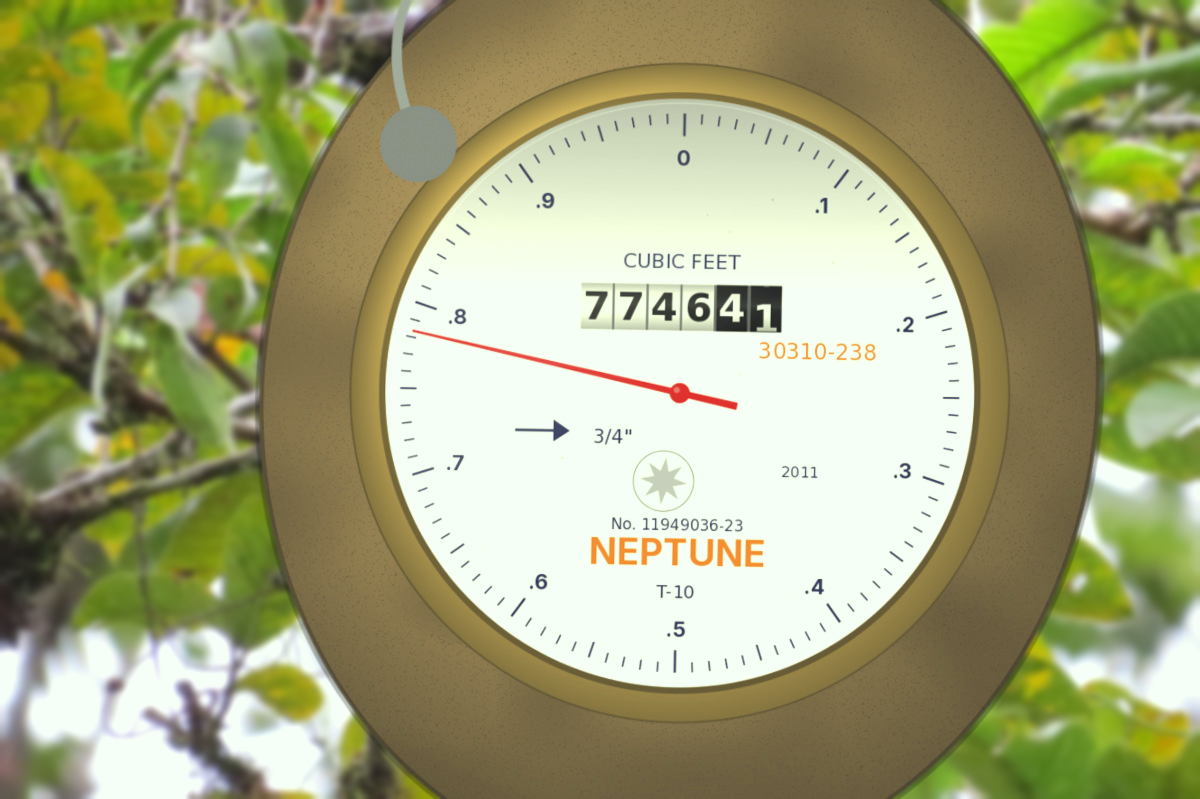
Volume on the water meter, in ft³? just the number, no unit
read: 774640.78
